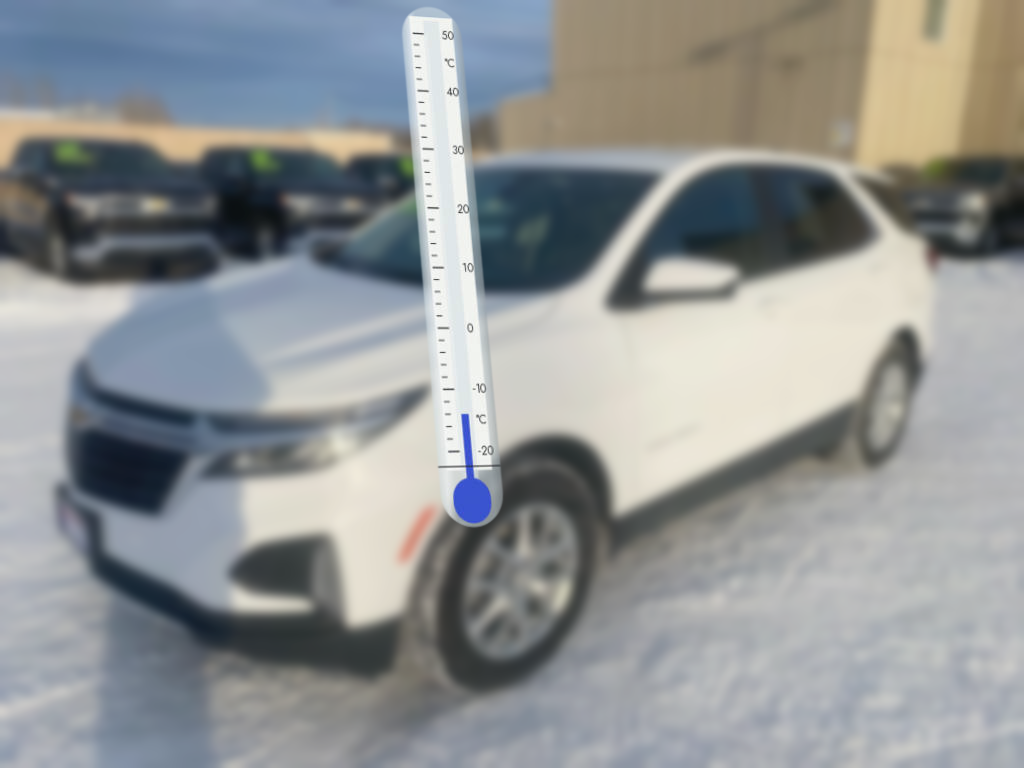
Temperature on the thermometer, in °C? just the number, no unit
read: -14
